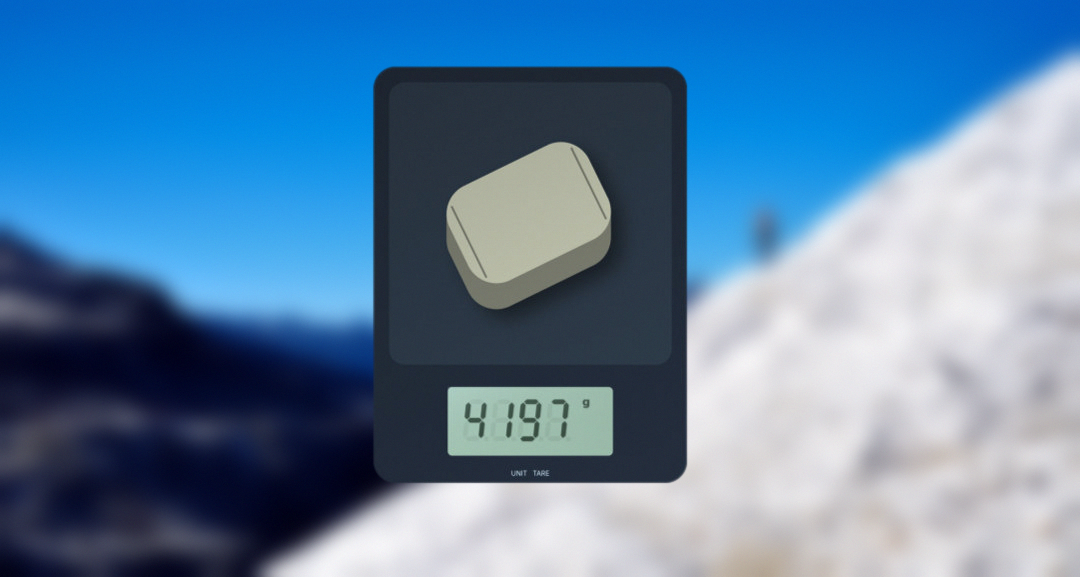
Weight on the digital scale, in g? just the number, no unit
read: 4197
